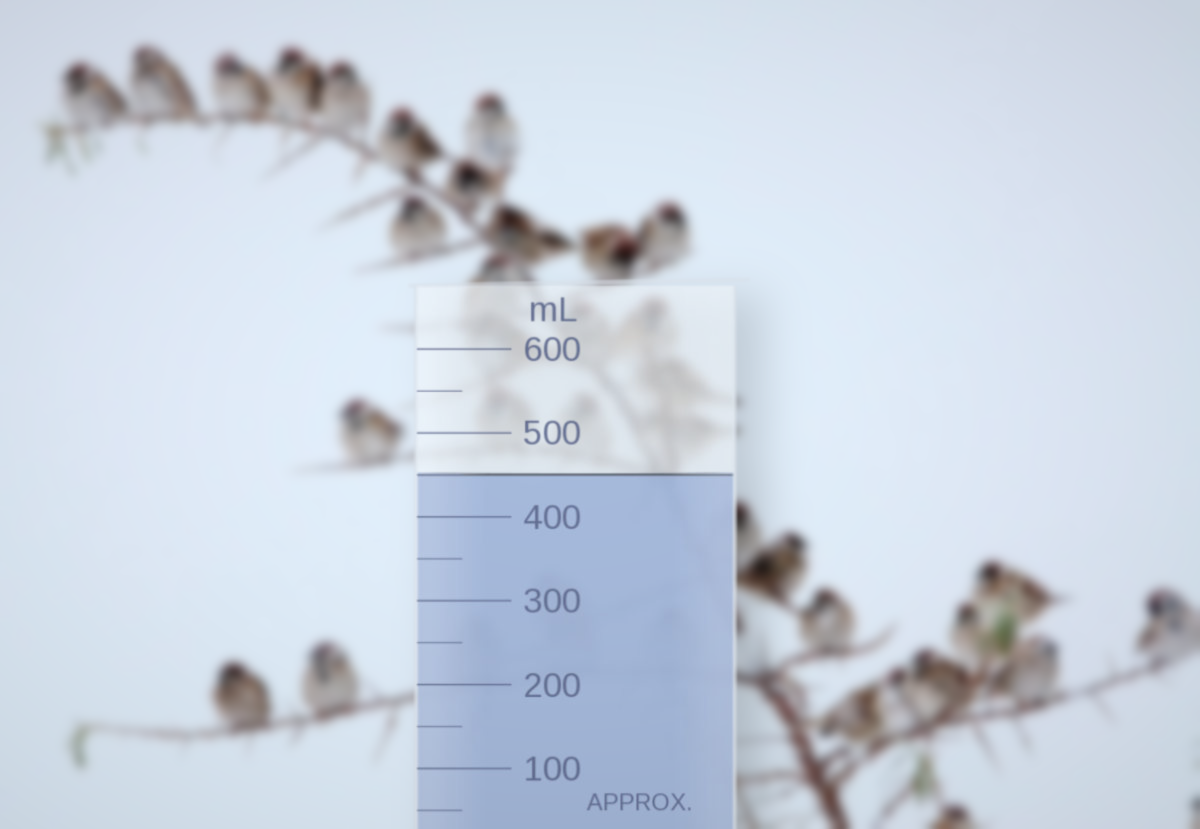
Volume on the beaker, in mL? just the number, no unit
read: 450
